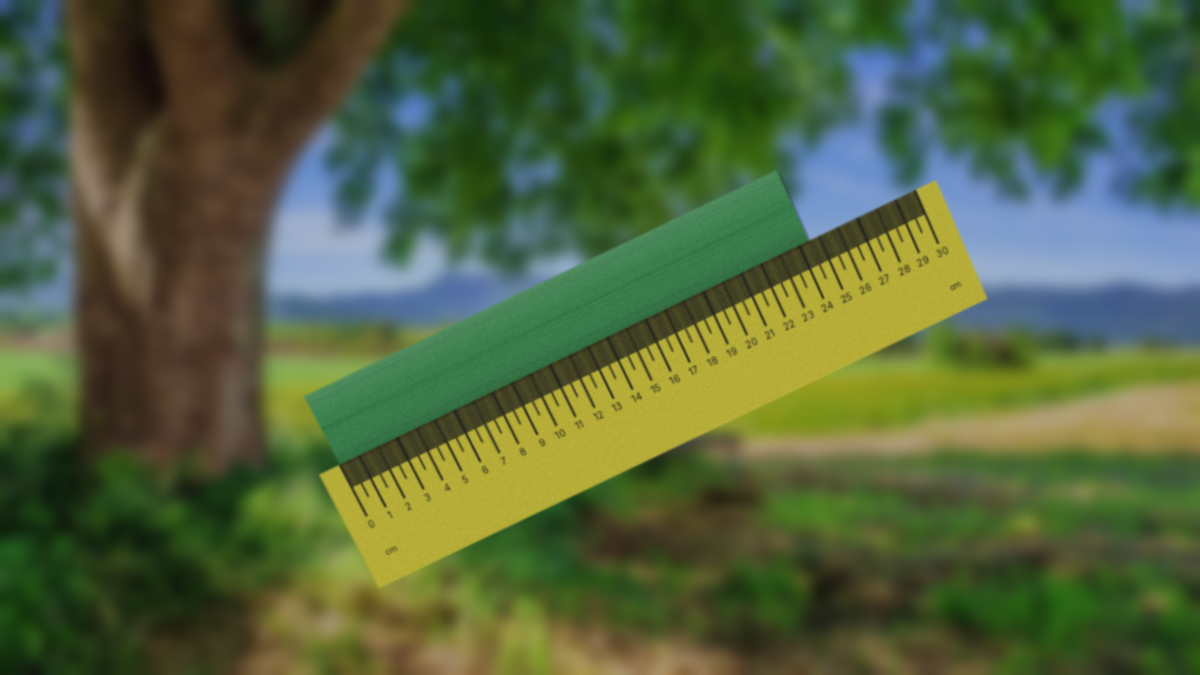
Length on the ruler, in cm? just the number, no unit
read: 24.5
